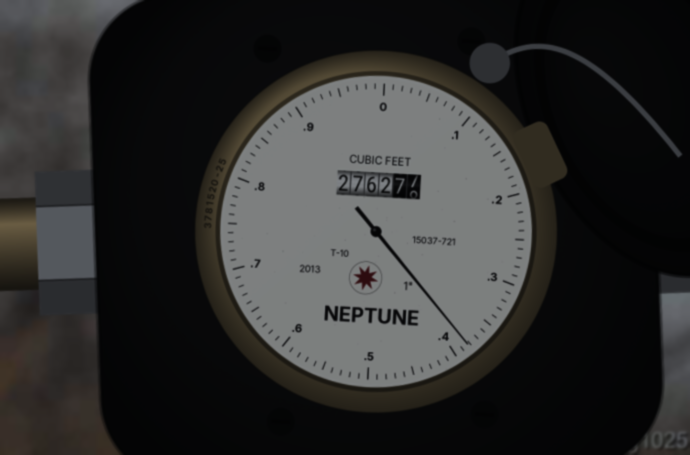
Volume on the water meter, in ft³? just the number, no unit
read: 276277.38
